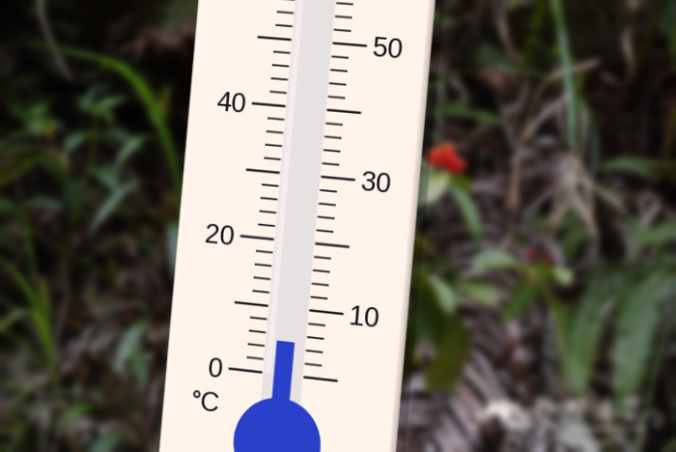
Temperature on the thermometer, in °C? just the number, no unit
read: 5
